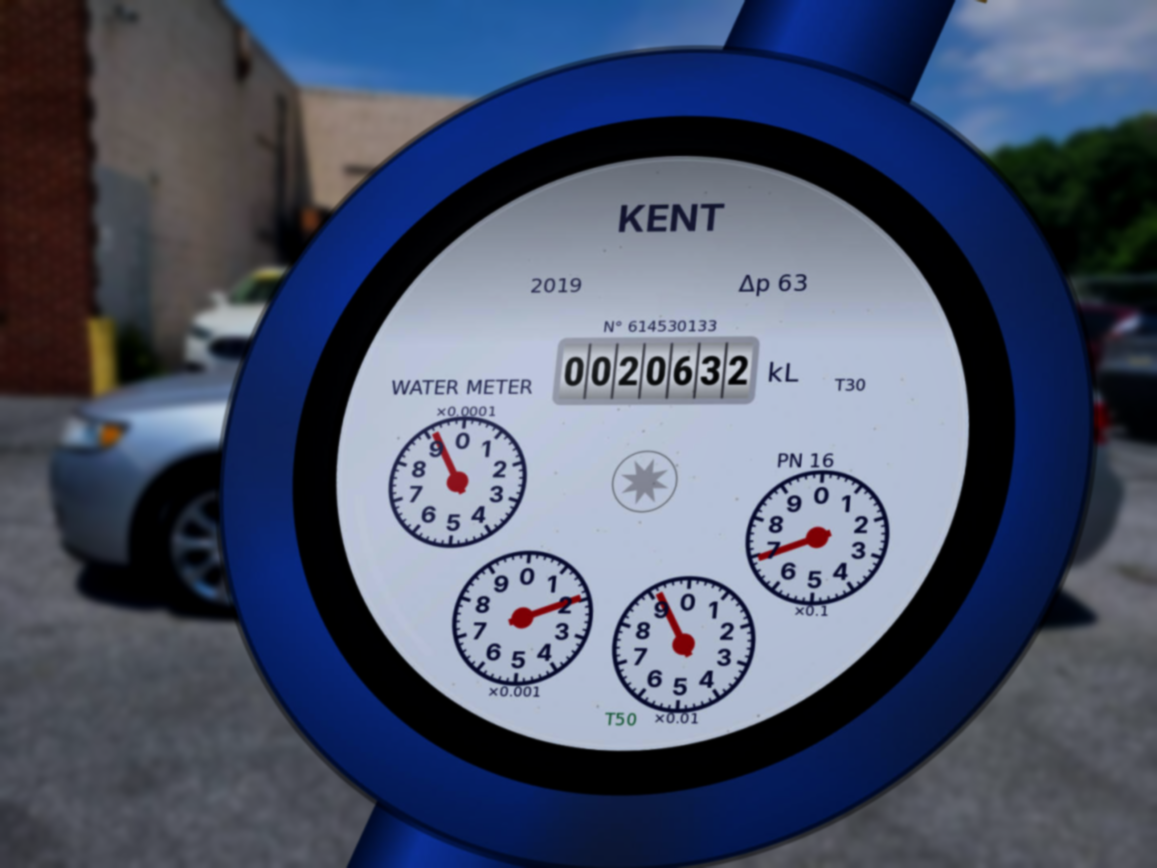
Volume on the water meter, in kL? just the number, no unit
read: 20632.6919
